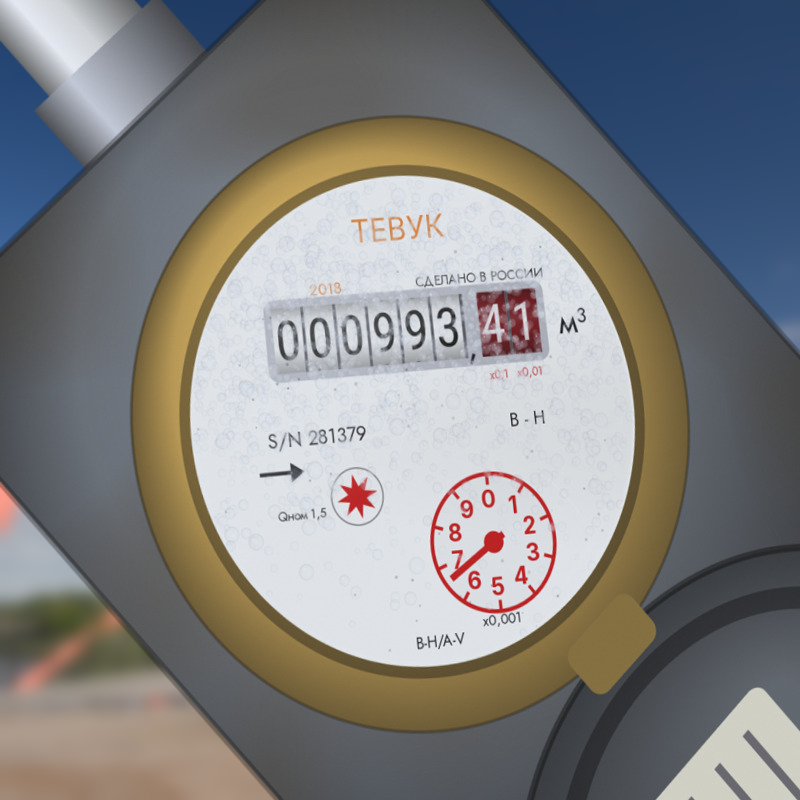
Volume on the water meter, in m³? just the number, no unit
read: 993.416
